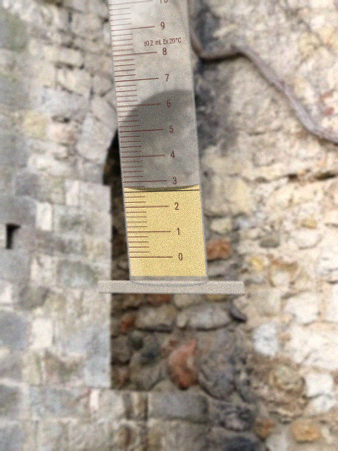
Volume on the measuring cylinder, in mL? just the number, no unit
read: 2.6
